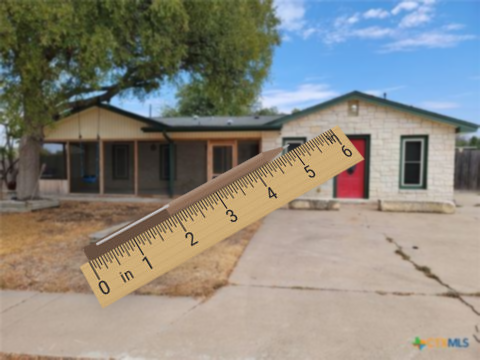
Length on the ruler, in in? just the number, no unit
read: 5
